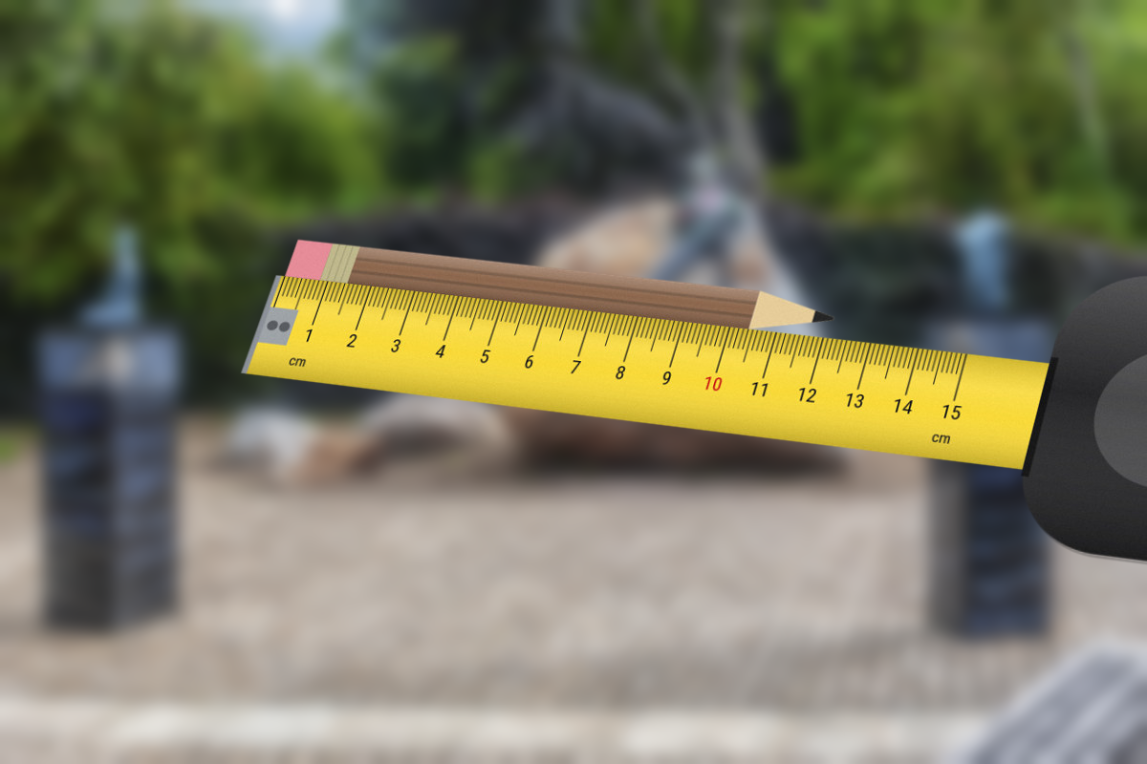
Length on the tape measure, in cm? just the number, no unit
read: 12.1
